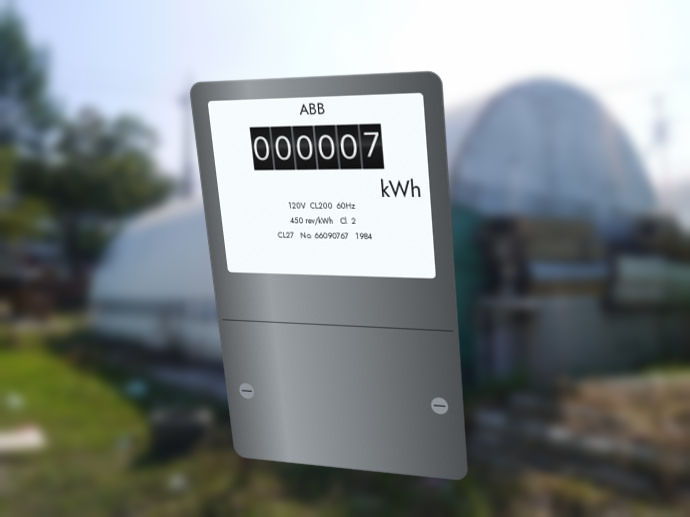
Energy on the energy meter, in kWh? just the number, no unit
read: 7
